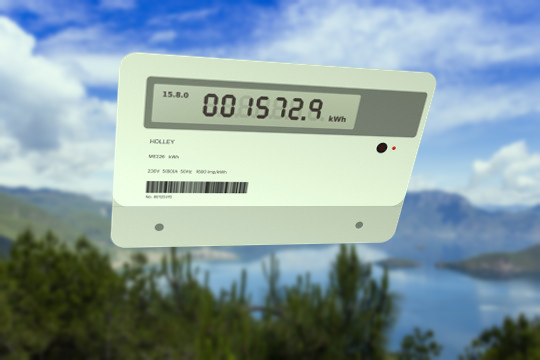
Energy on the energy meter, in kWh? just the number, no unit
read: 1572.9
